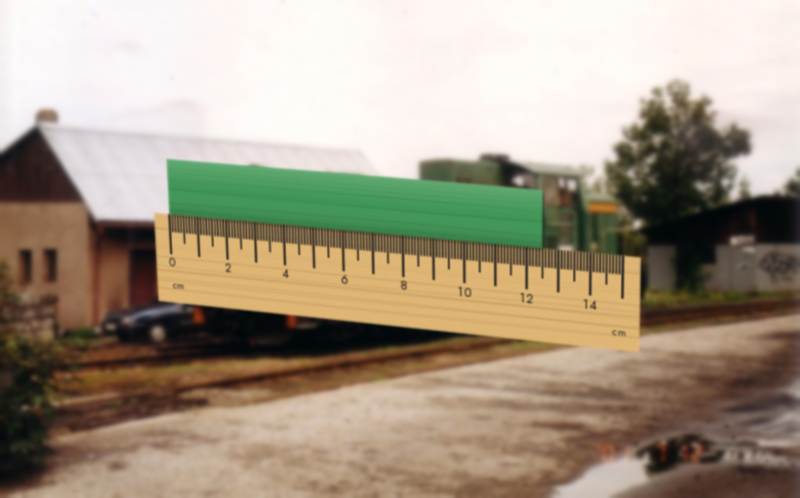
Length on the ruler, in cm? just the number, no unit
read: 12.5
